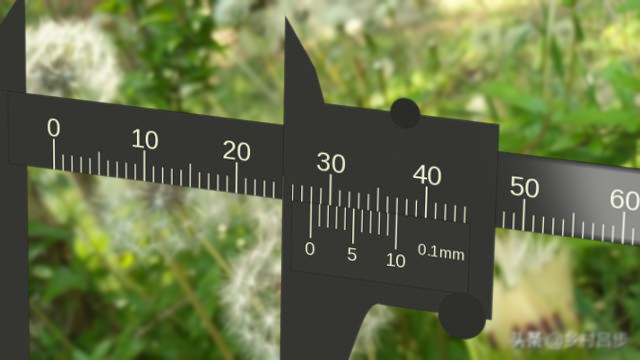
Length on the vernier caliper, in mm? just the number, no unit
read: 28.0
